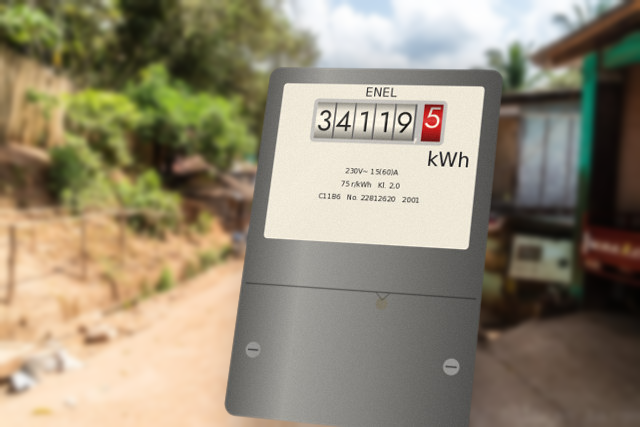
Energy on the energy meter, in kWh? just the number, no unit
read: 34119.5
